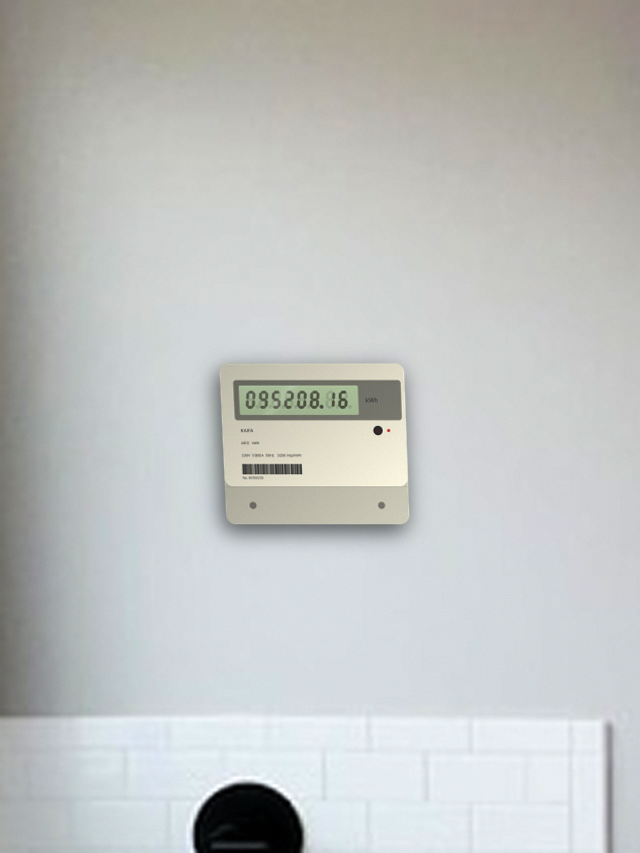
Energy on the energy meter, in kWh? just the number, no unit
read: 95208.16
